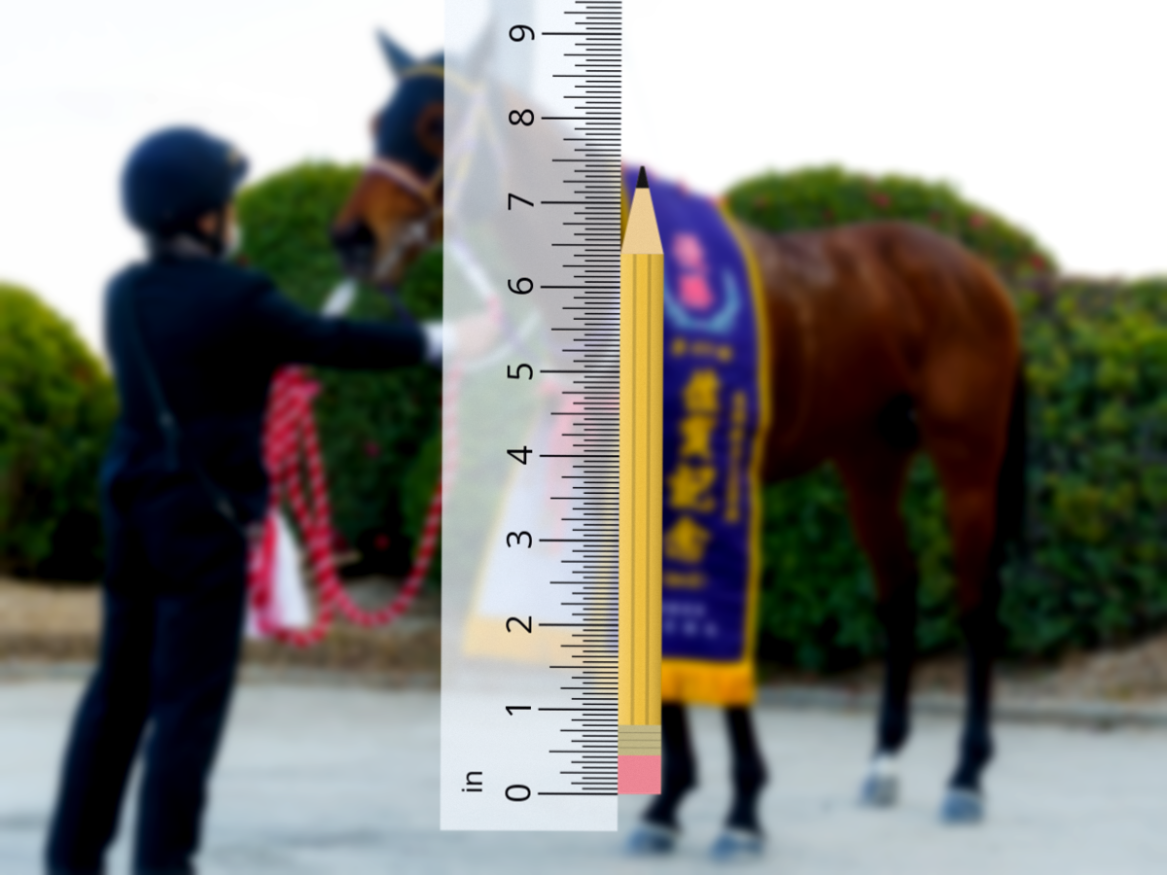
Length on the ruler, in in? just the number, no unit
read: 7.4375
